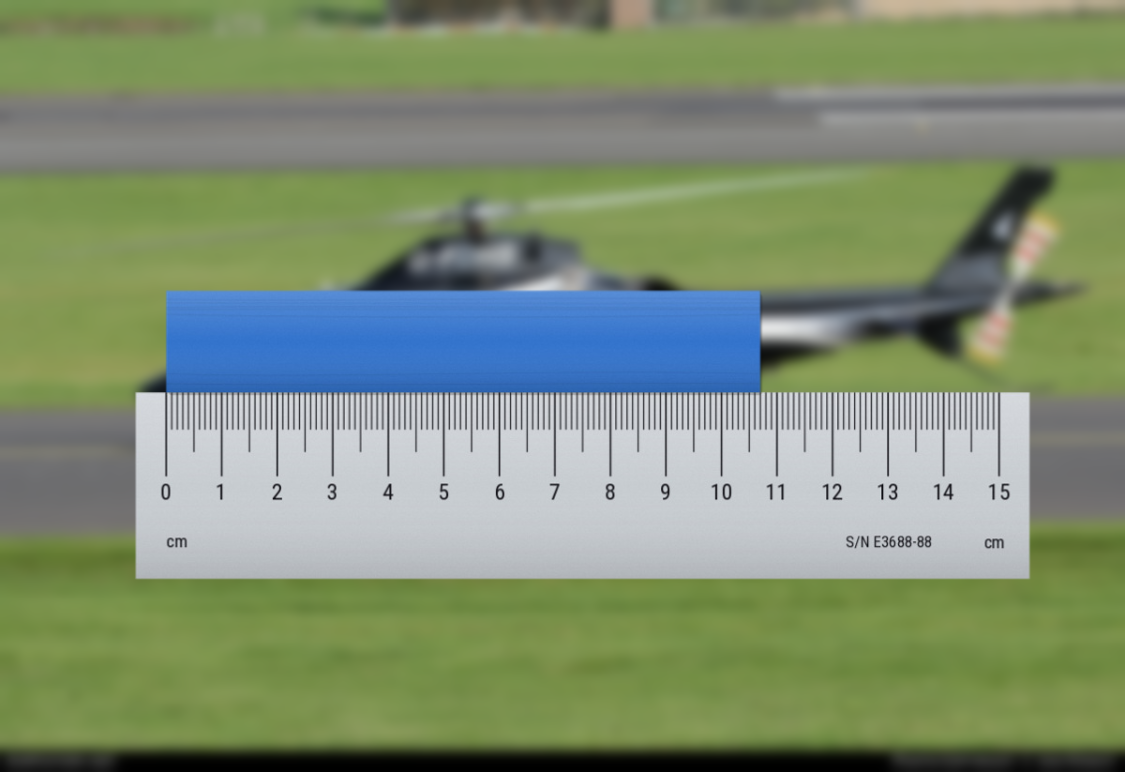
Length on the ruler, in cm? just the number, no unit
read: 10.7
